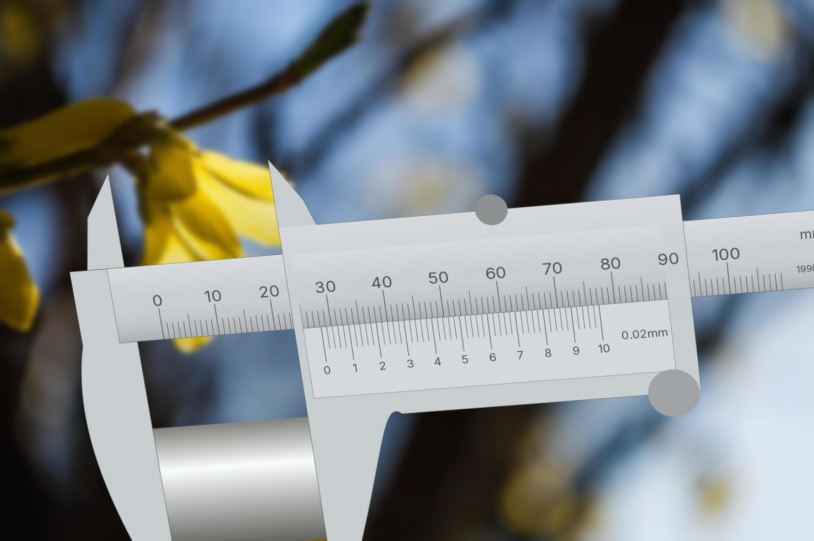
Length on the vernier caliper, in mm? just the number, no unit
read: 28.2
